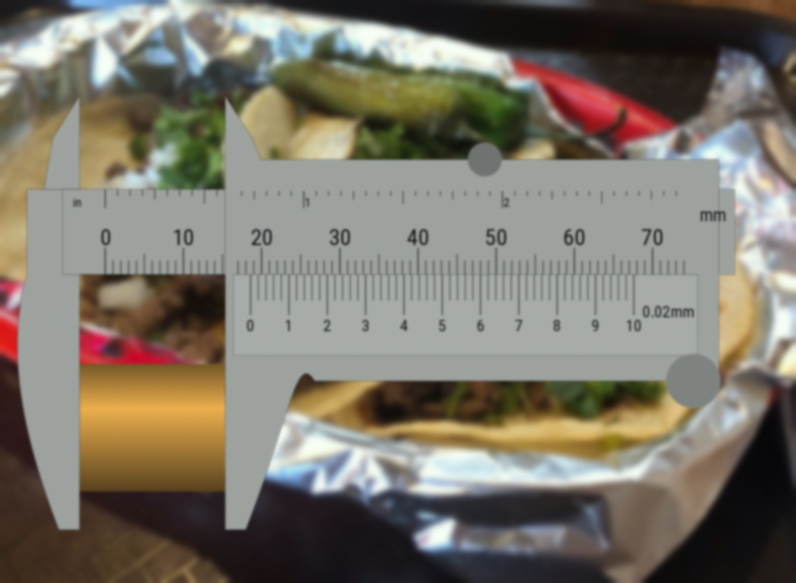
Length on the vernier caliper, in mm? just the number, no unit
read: 18.6
